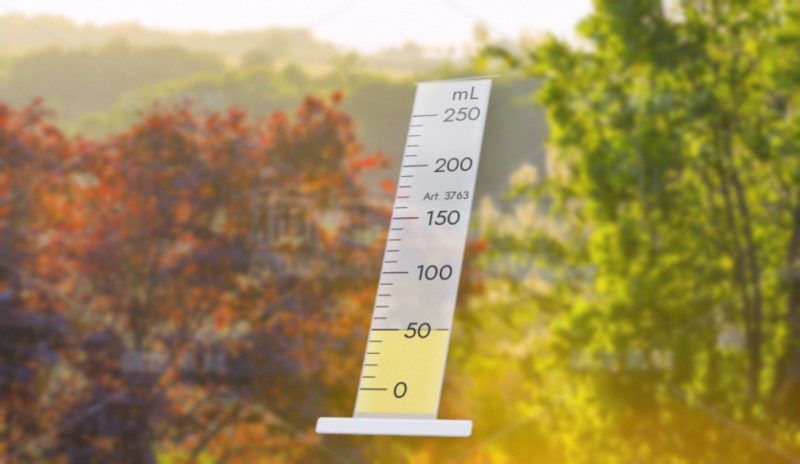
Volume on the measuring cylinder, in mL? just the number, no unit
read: 50
